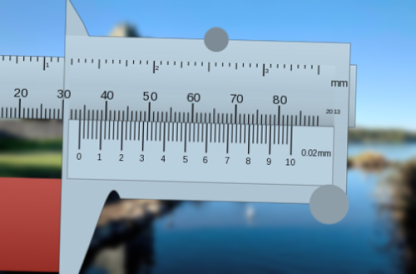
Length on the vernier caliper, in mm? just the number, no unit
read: 34.0
